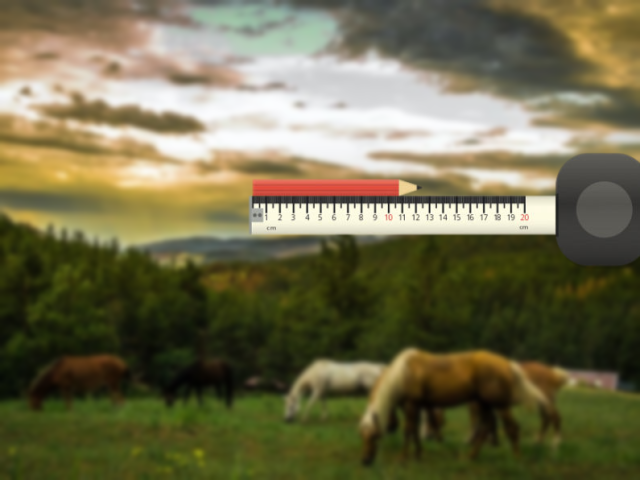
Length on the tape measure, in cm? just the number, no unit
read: 12.5
